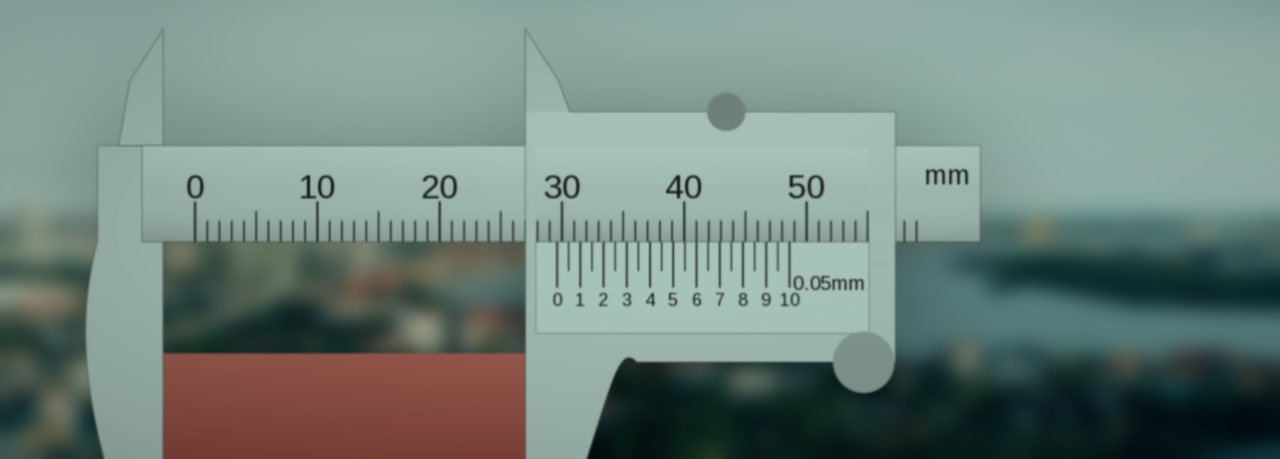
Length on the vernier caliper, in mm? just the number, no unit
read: 29.6
